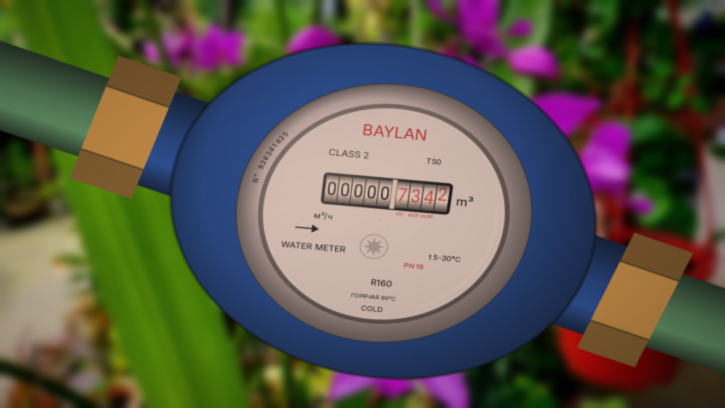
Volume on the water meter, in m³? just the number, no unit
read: 0.7342
